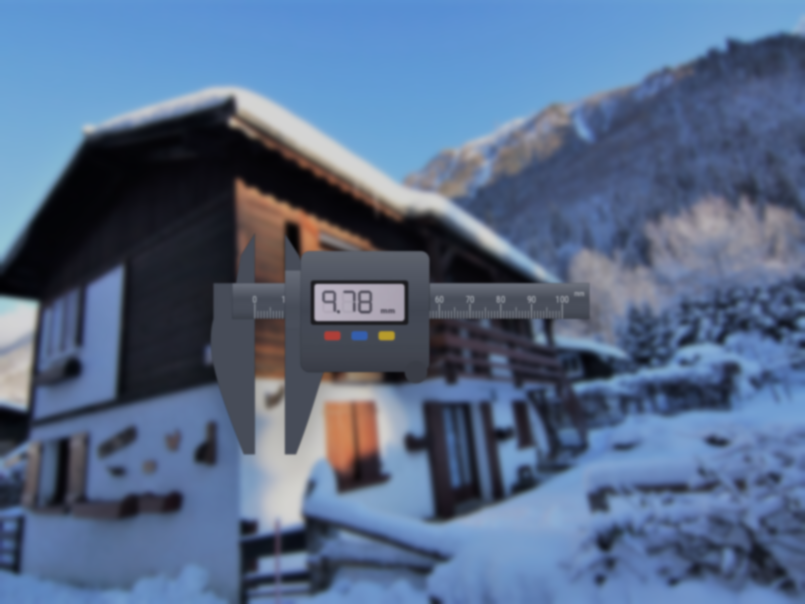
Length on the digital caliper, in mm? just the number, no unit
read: 9.78
